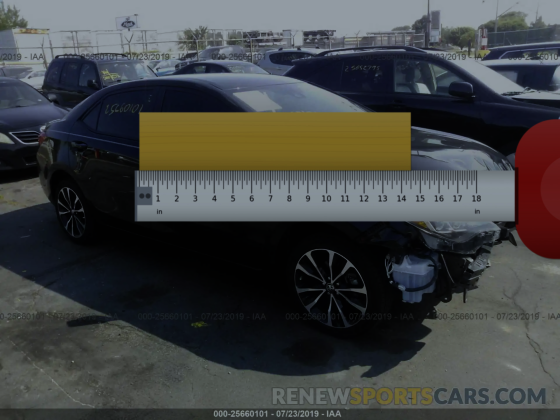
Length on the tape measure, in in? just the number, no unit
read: 14.5
